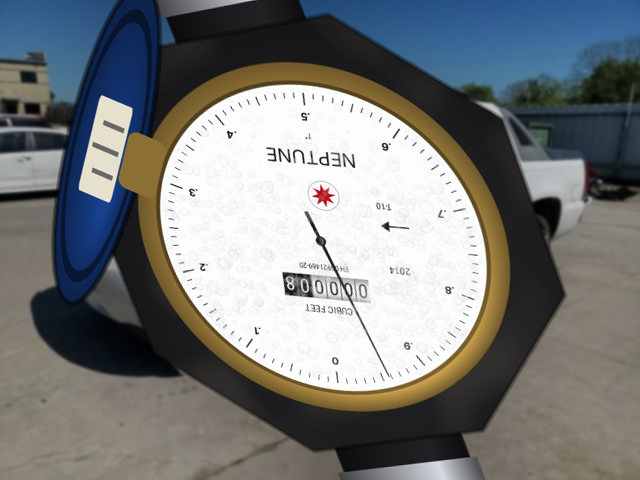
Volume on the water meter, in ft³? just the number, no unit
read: 7.94
